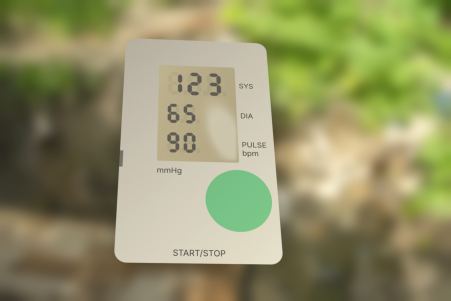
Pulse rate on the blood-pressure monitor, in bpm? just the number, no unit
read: 90
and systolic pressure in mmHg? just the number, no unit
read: 123
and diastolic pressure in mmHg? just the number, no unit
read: 65
